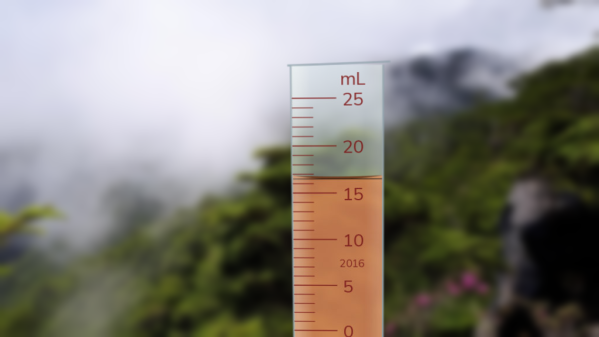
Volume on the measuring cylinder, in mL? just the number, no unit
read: 16.5
